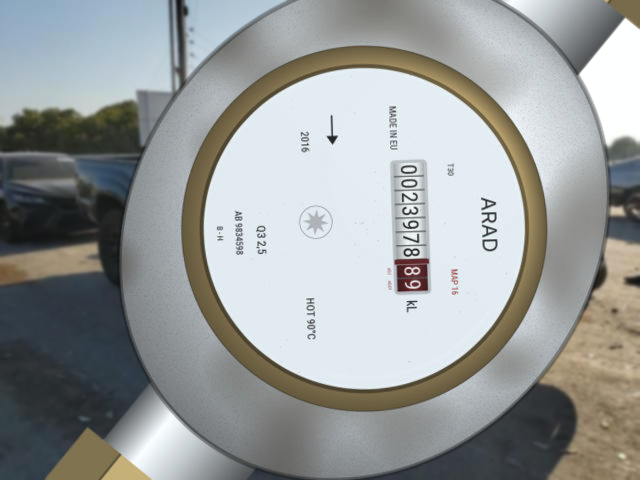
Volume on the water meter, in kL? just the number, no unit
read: 23978.89
